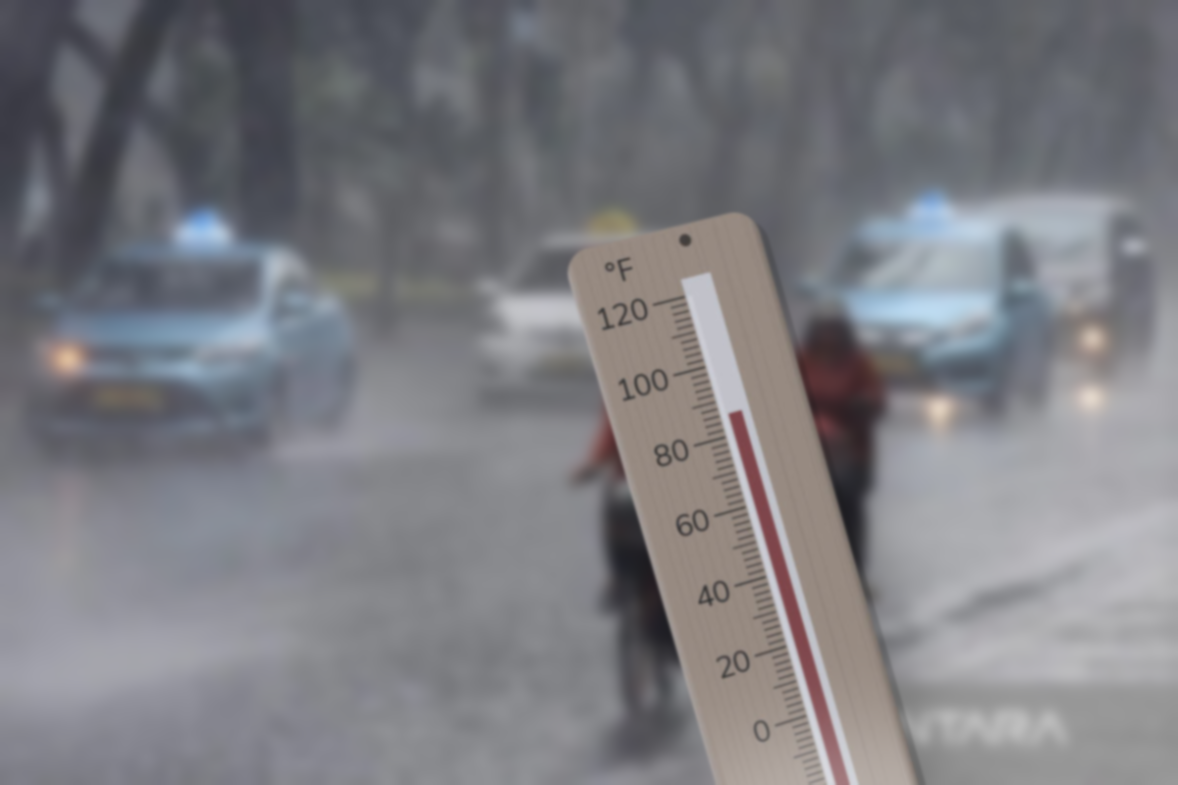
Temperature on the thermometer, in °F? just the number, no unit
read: 86
